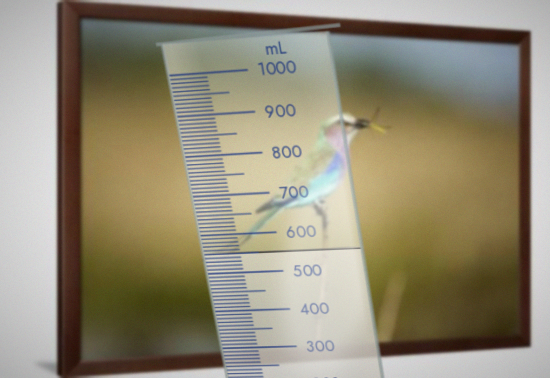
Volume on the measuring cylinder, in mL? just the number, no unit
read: 550
